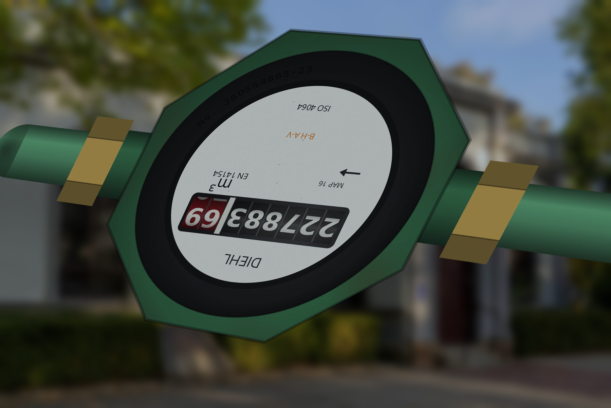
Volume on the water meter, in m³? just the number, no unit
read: 227883.69
